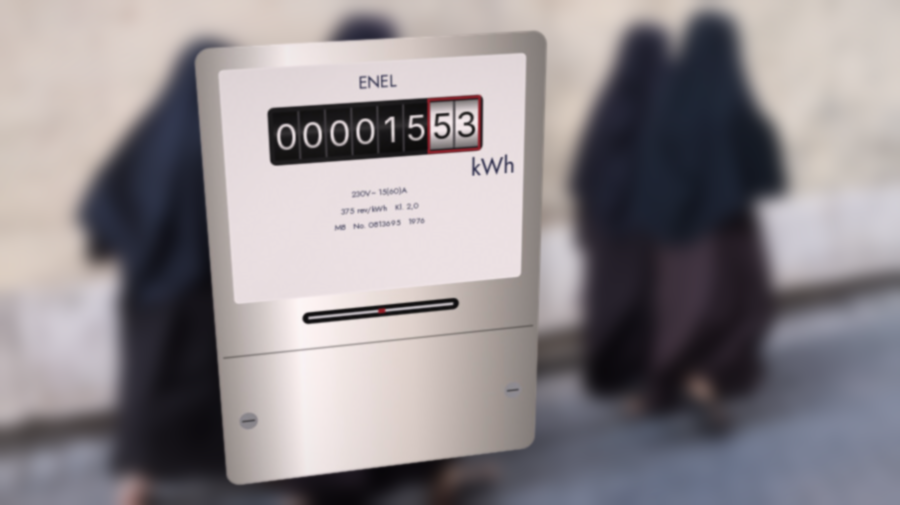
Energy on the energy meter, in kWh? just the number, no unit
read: 15.53
